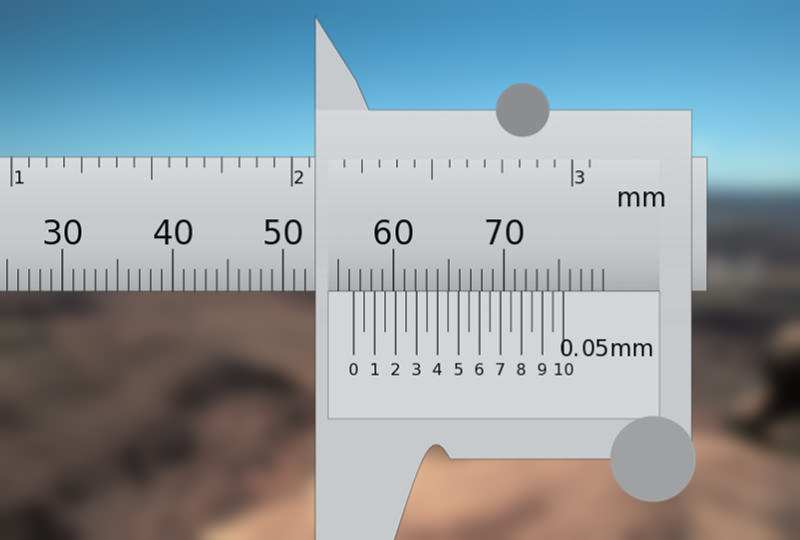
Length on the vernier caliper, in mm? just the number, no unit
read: 56.4
